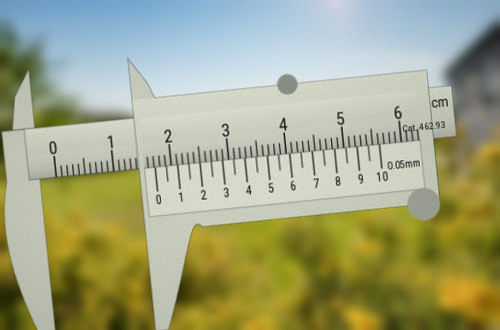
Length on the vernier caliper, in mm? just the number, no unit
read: 17.2
